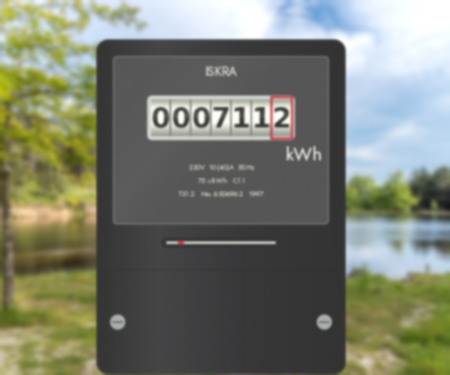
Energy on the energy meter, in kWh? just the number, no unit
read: 711.2
